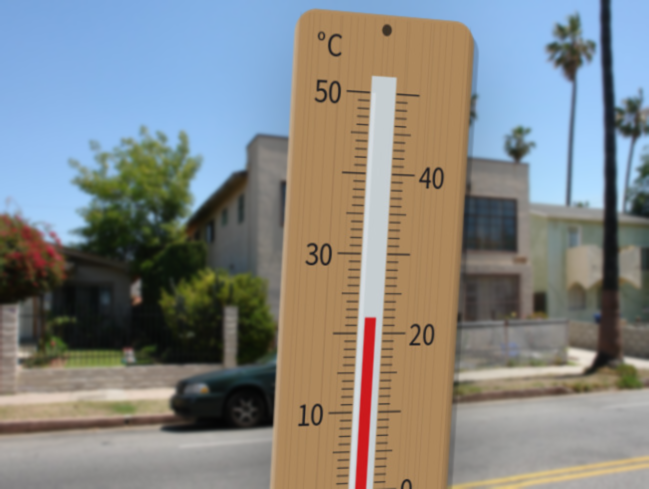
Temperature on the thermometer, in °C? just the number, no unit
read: 22
